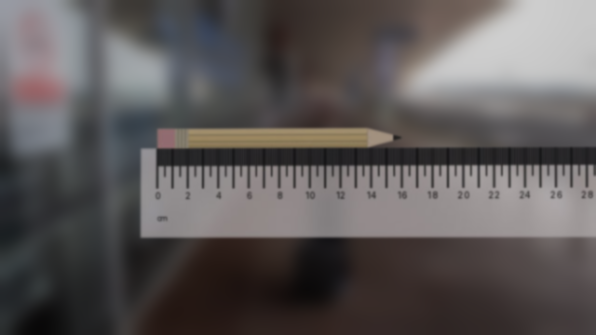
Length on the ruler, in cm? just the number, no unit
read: 16
